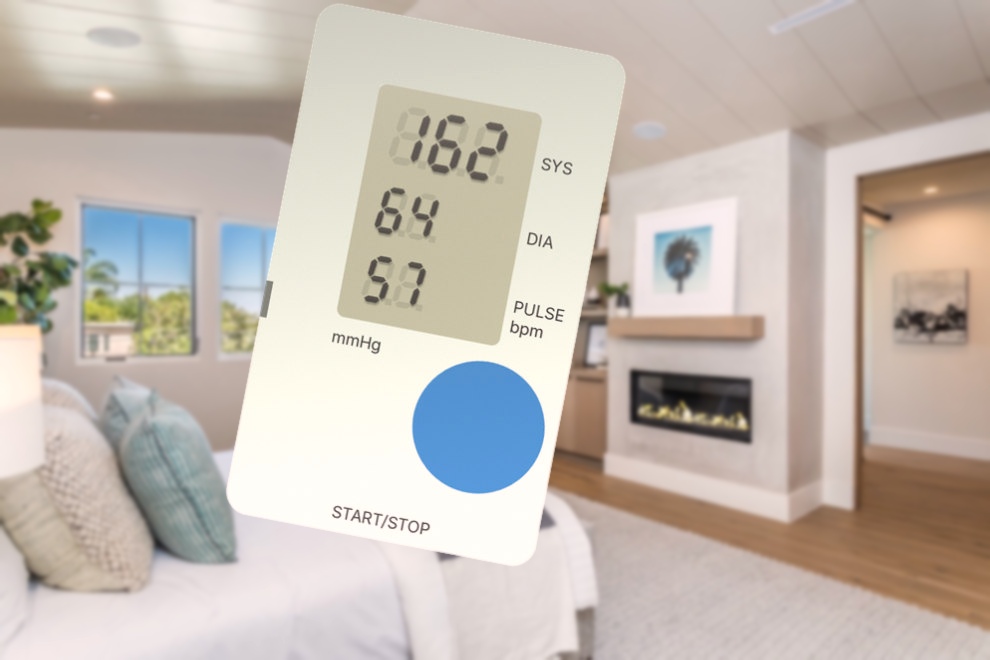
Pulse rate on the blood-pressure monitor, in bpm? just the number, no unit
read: 57
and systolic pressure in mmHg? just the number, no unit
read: 162
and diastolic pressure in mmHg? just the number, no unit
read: 64
